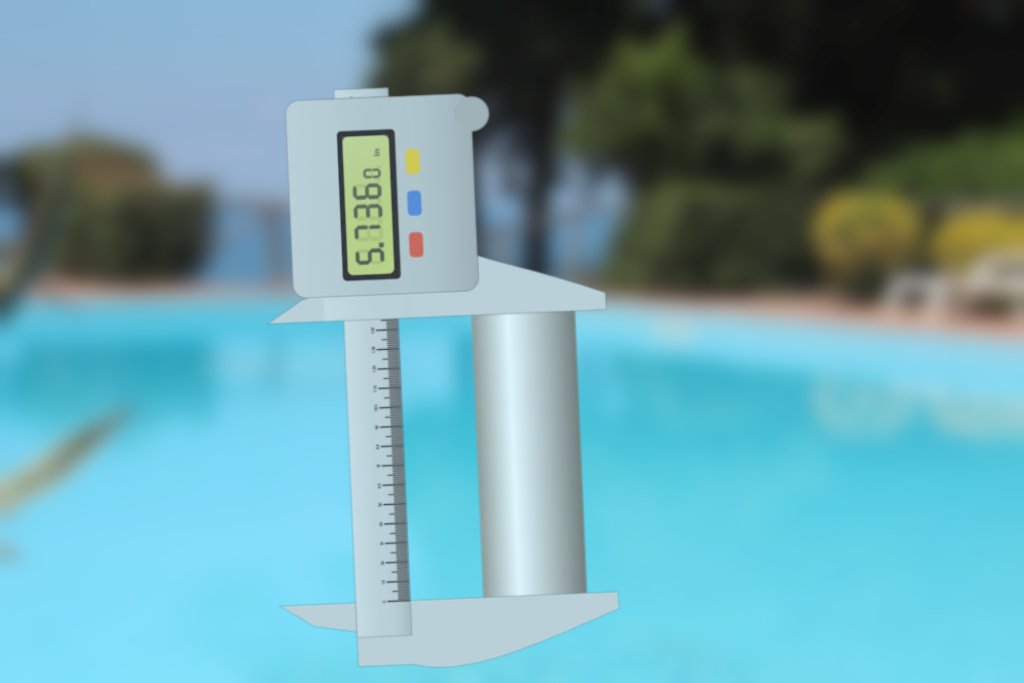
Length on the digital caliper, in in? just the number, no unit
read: 5.7360
